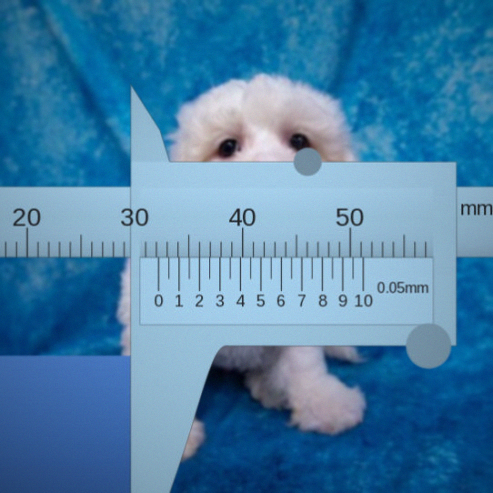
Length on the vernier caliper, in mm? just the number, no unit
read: 32.2
